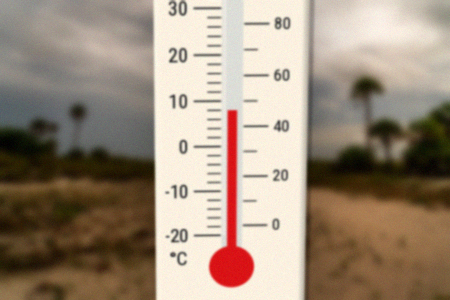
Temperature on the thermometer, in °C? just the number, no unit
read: 8
